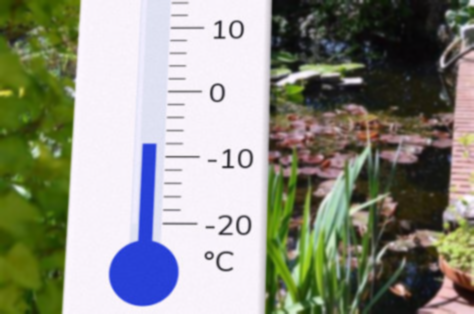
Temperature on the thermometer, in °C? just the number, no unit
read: -8
